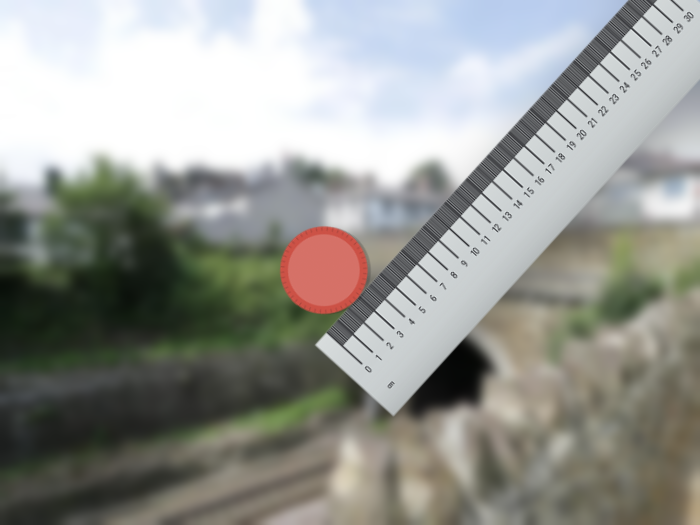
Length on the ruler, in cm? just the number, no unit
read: 5.5
